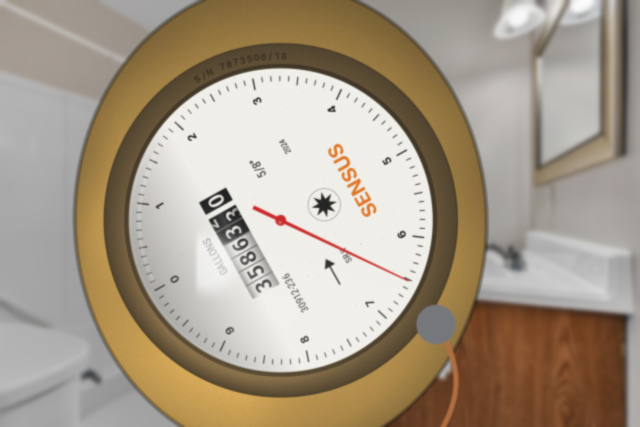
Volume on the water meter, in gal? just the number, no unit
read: 3586326.5
